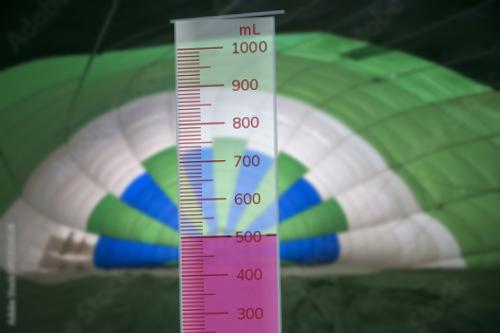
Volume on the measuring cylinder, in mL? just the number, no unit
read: 500
